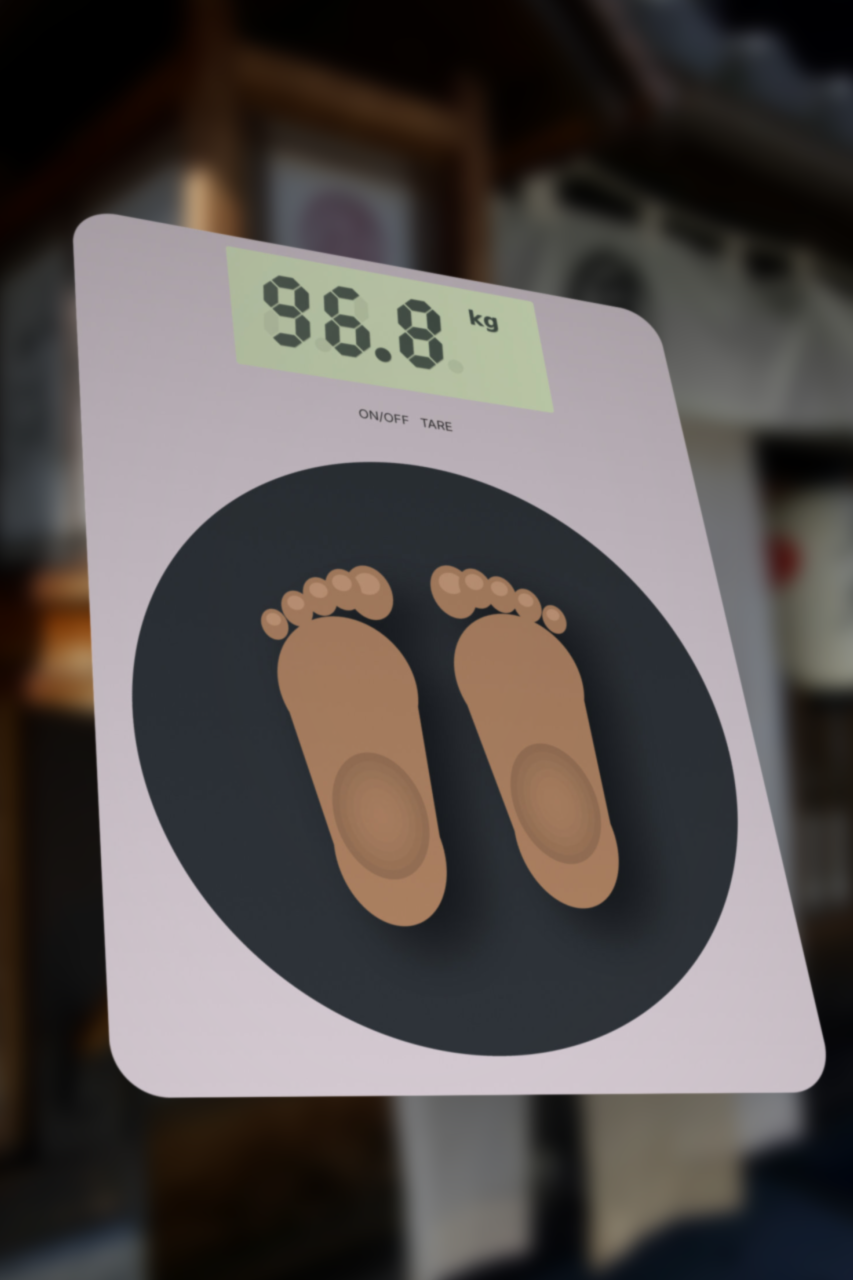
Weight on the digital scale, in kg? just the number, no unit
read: 96.8
